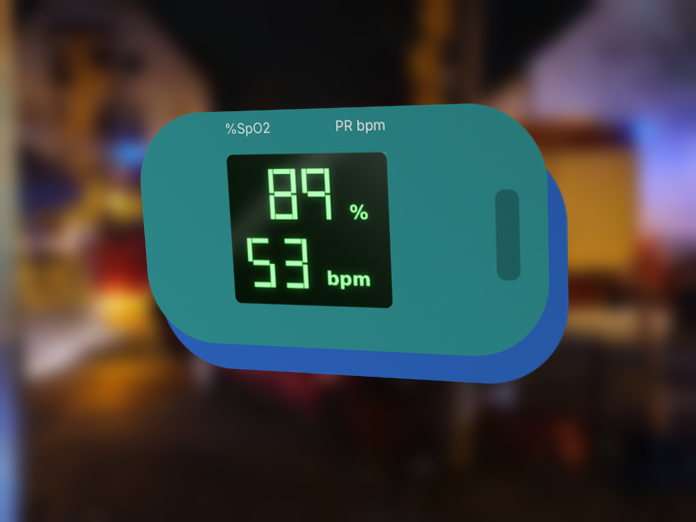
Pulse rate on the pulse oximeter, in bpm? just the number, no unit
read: 53
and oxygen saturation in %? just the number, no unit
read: 89
